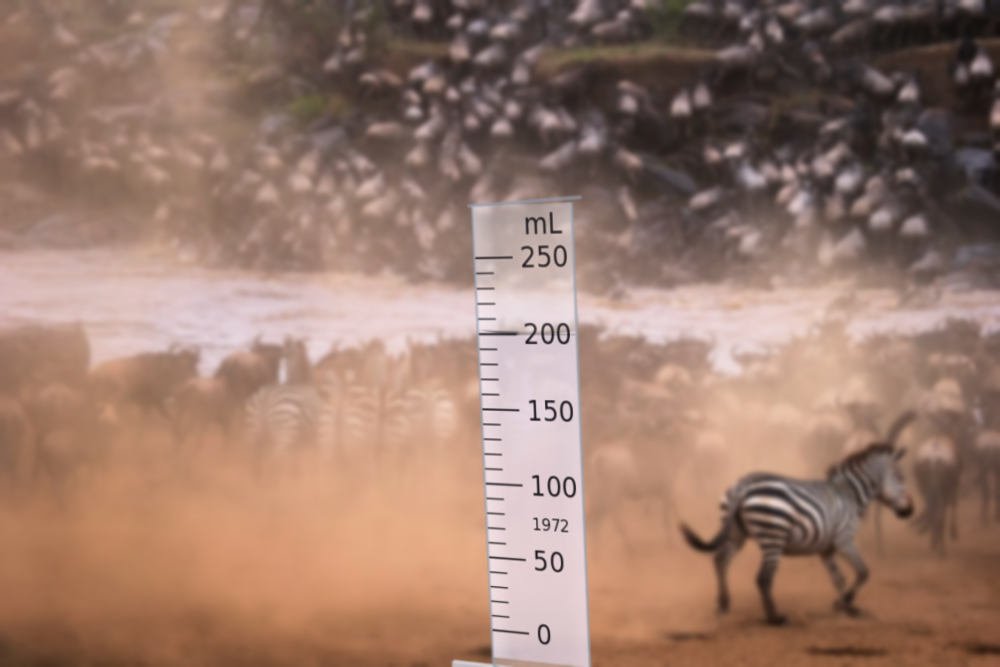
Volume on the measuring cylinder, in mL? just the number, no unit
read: 200
